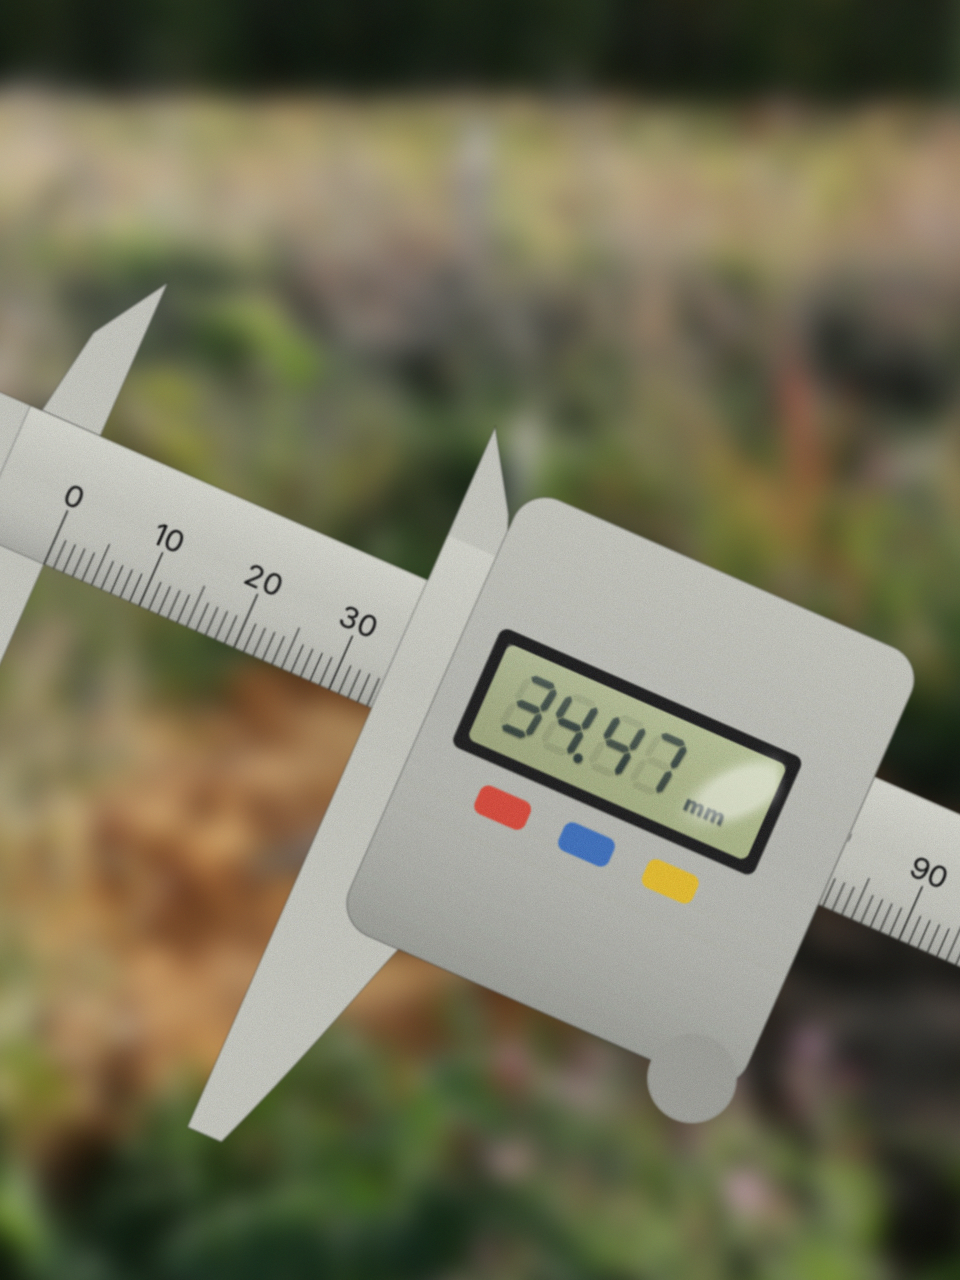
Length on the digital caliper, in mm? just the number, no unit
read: 34.47
